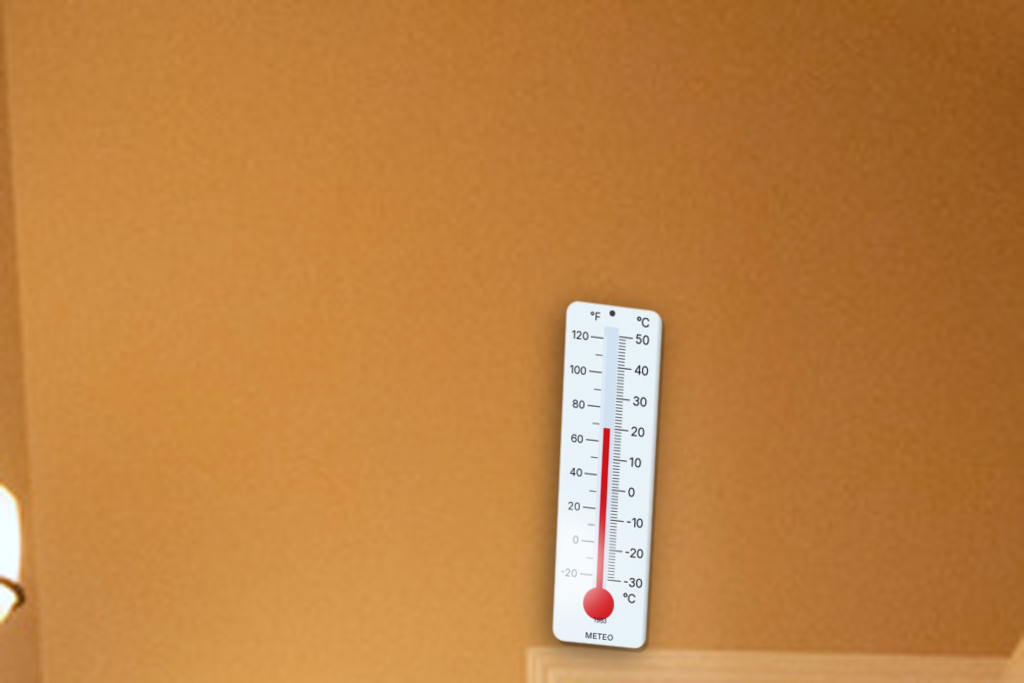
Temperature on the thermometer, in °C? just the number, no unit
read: 20
